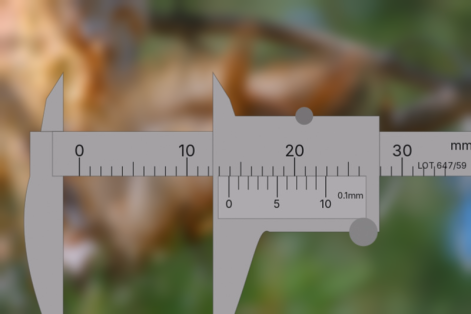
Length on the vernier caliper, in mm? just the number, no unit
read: 13.9
